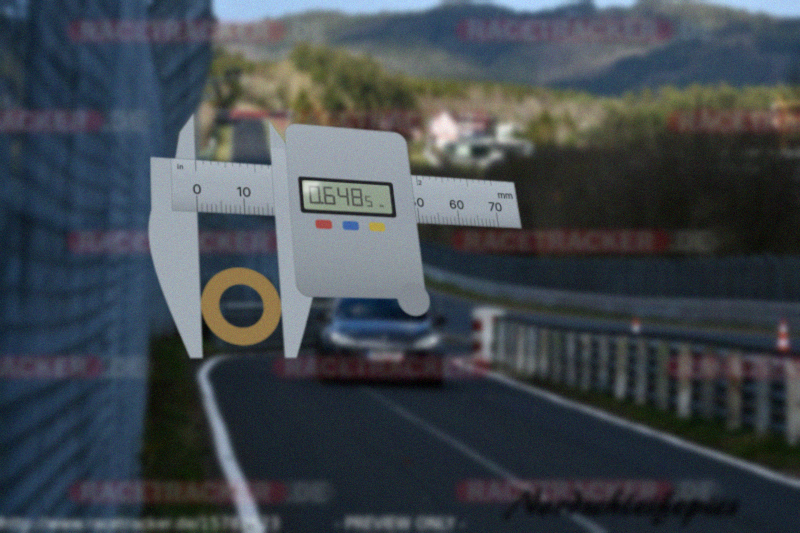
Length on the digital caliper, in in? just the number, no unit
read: 0.6485
